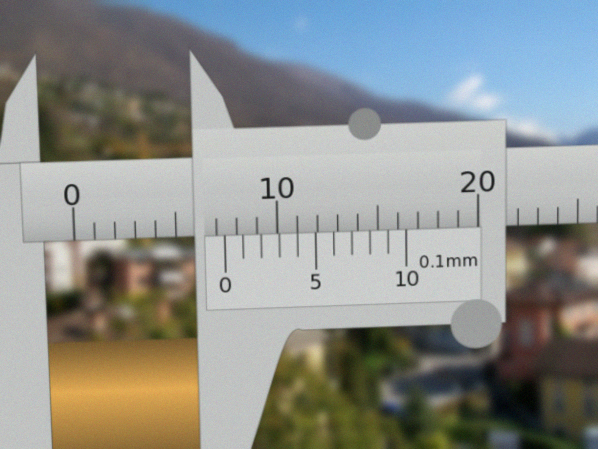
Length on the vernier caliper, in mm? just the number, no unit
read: 7.4
